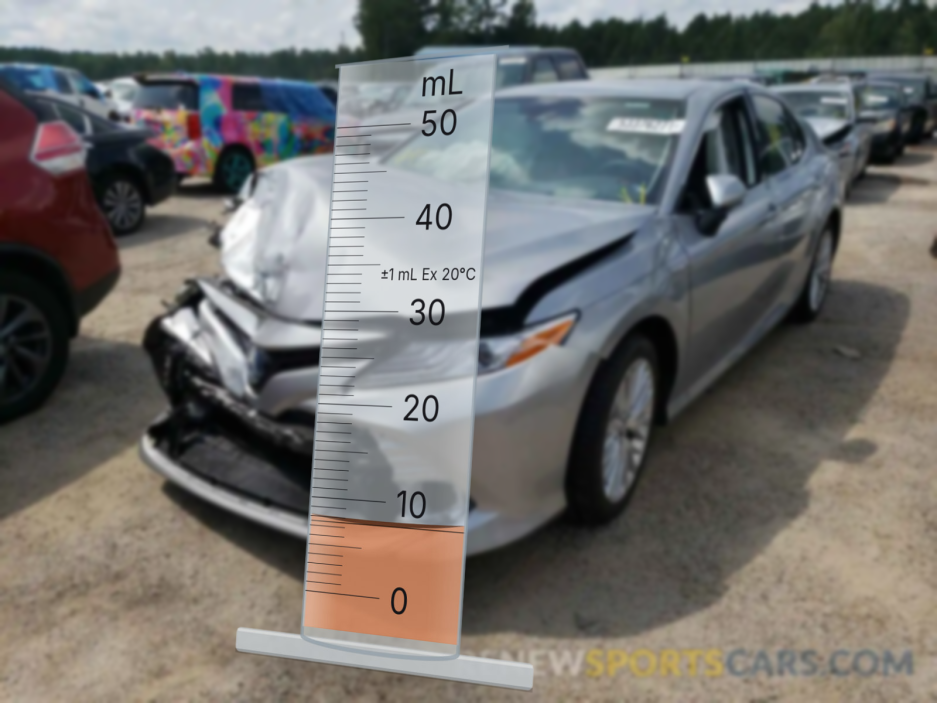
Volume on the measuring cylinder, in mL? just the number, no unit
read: 7.5
